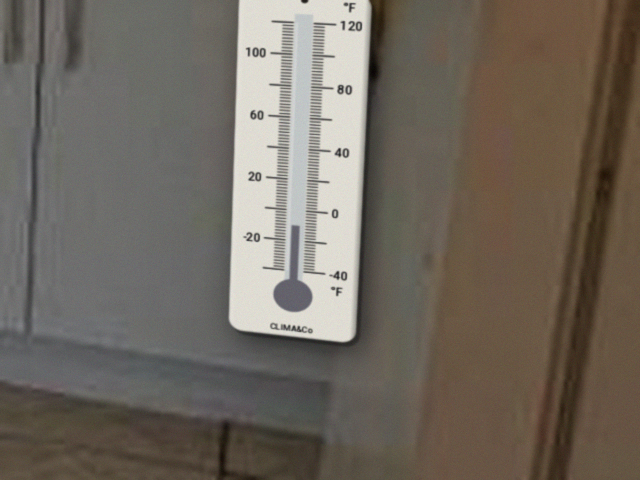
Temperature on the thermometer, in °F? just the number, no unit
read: -10
